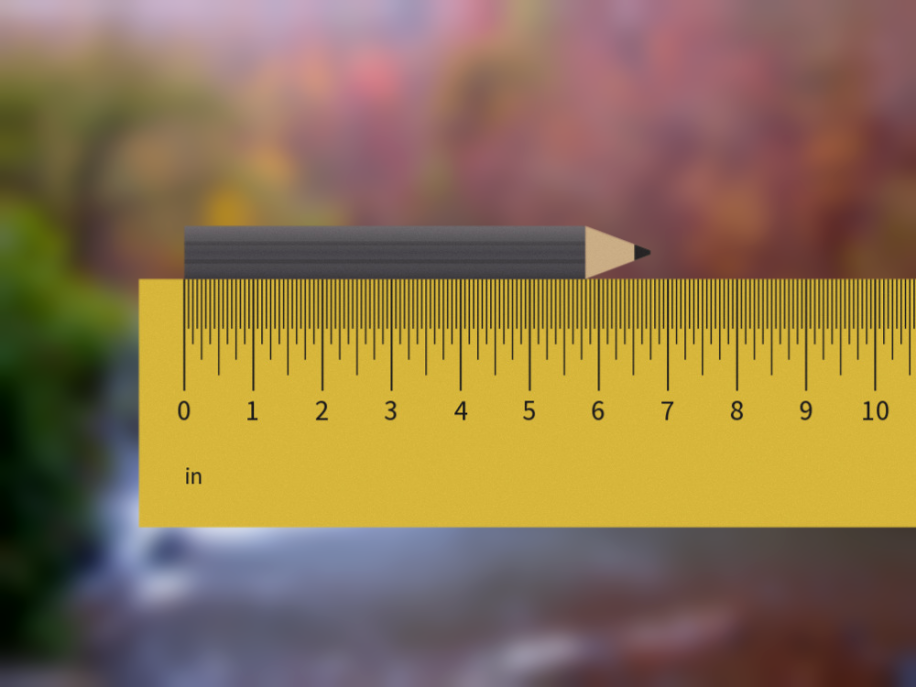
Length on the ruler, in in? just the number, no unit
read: 6.75
